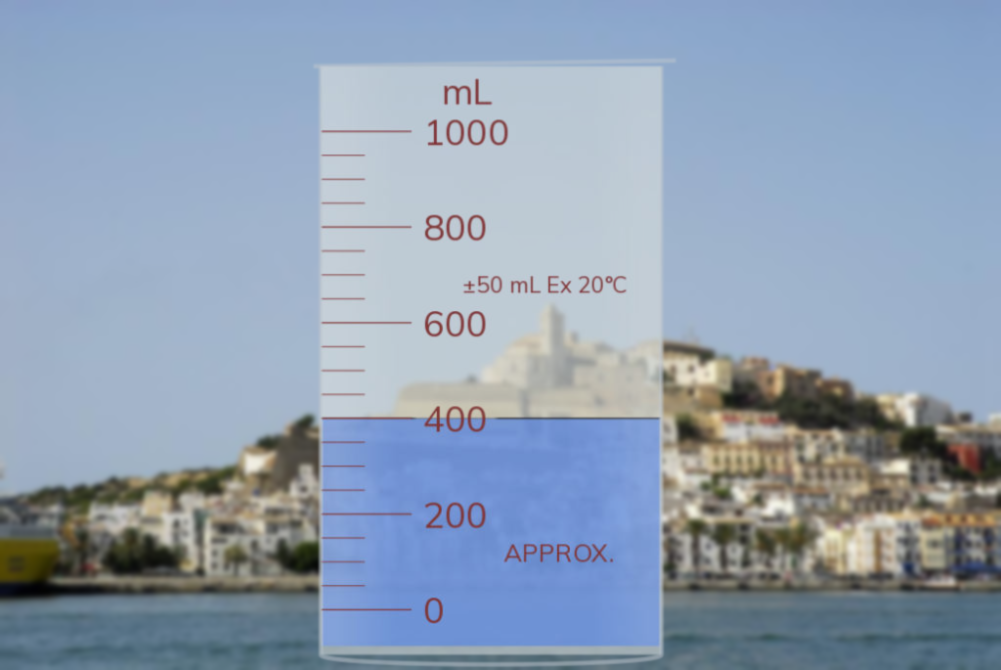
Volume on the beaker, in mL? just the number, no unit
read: 400
